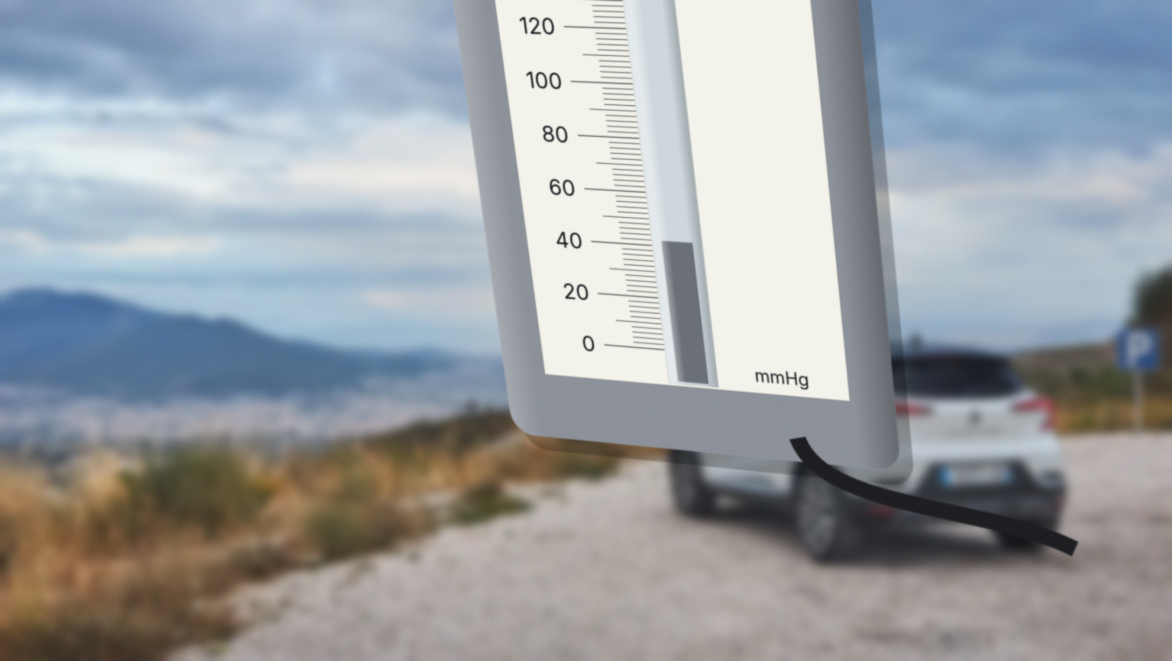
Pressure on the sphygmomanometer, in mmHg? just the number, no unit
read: 42
